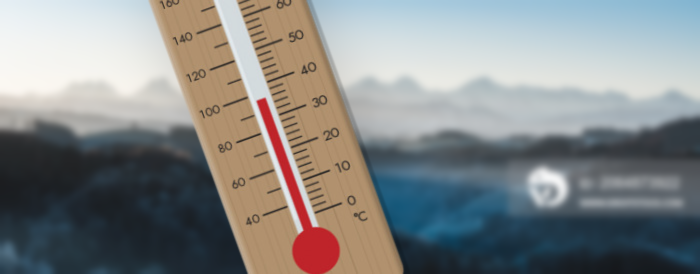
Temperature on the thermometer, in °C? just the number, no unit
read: 36
